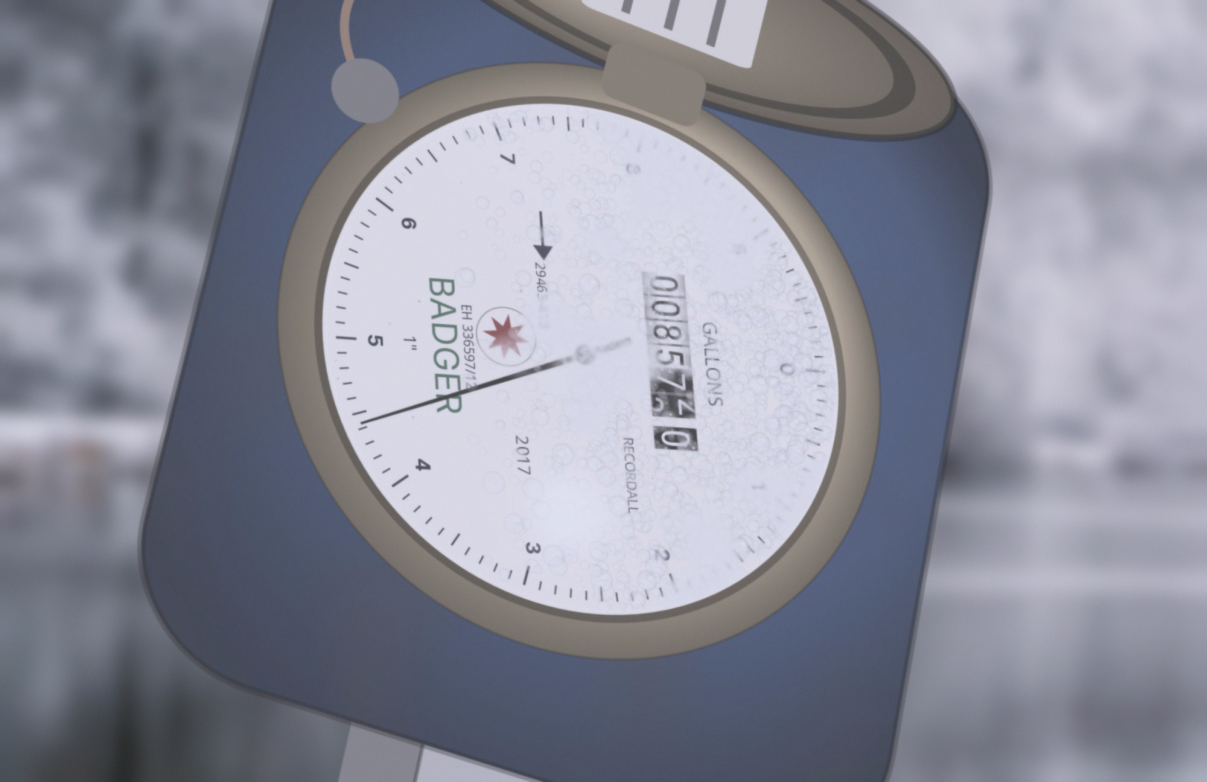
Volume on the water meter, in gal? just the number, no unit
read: 85724.4
